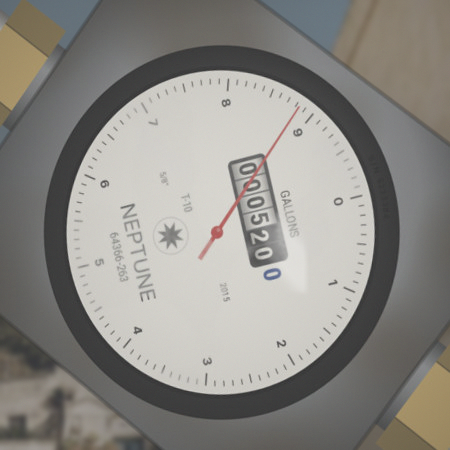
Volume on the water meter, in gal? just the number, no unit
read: 5198.8
